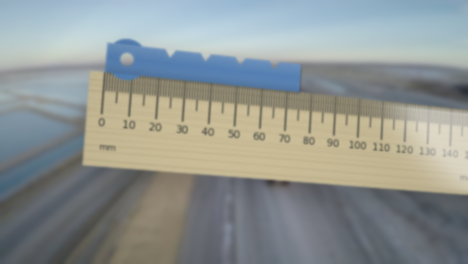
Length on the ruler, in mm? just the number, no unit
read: 75
